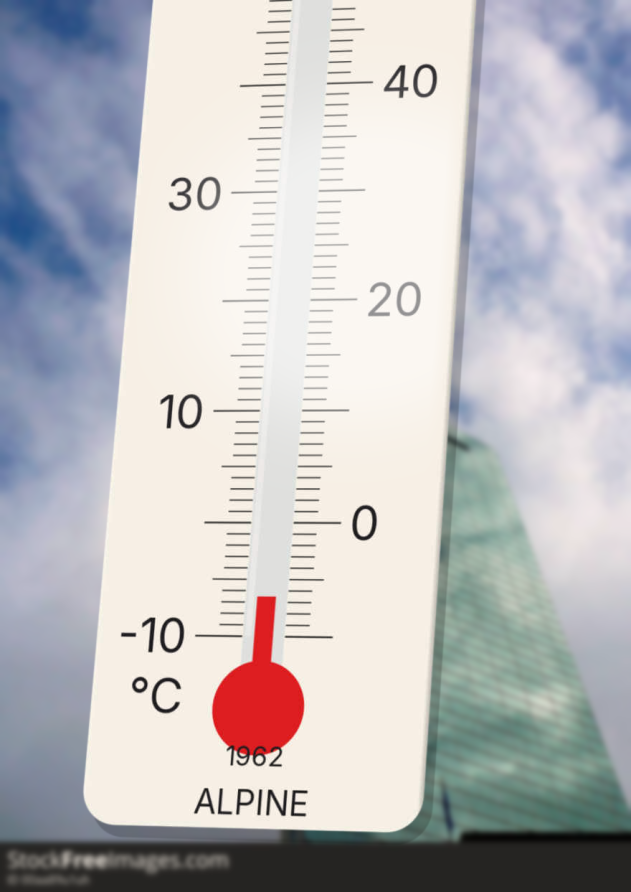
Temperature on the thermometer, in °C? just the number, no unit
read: -6.5
